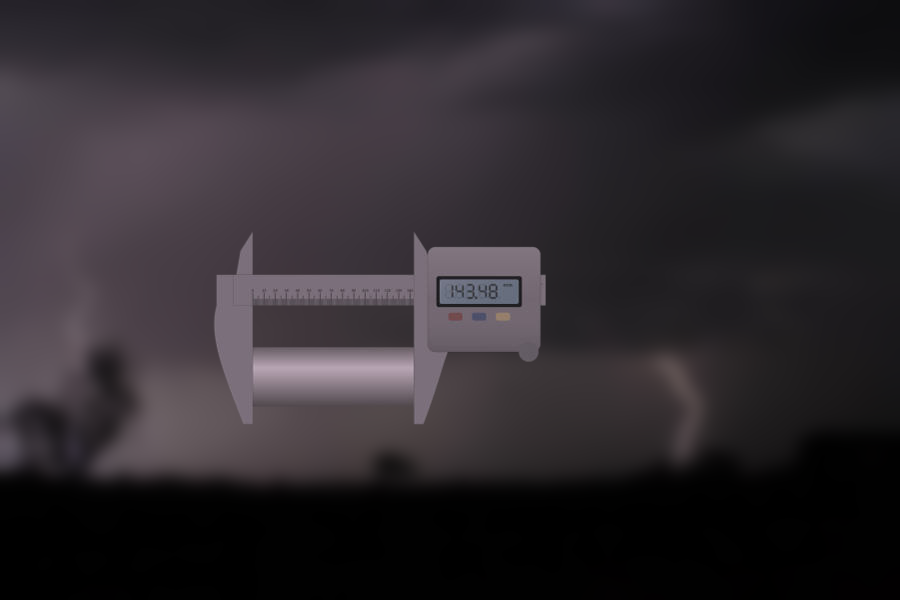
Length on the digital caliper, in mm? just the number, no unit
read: 143.48
